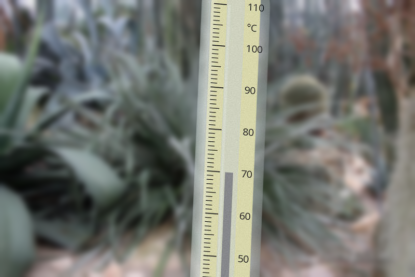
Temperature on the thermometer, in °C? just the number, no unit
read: 70
